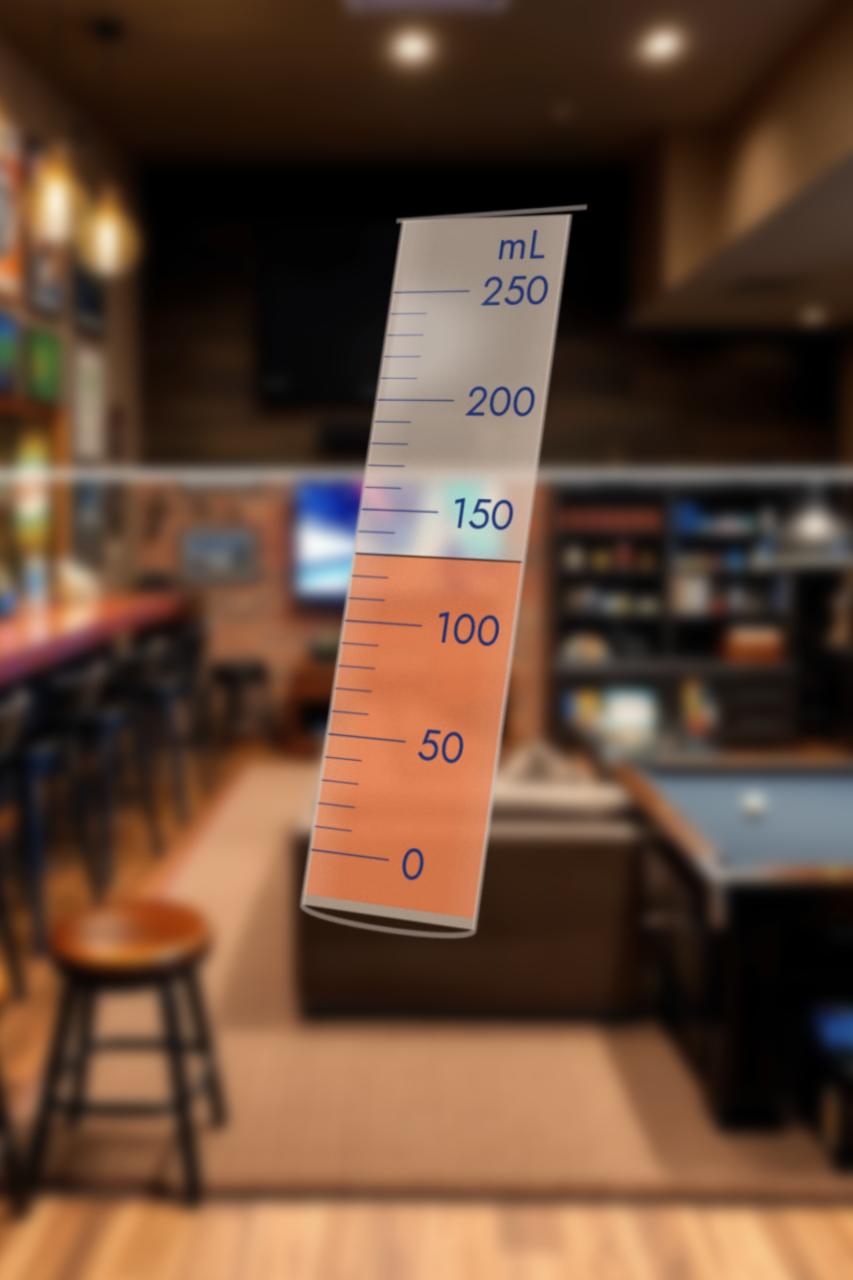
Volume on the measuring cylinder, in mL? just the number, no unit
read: 130
